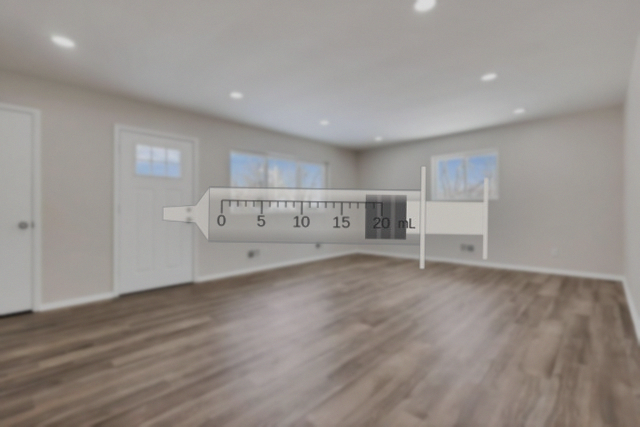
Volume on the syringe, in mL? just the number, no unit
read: 18
